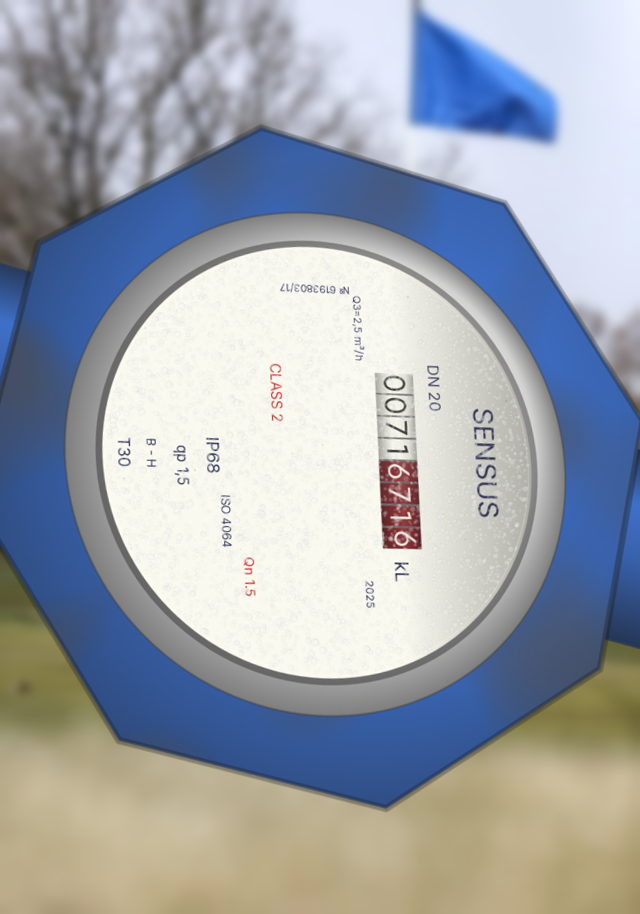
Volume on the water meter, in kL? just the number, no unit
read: 71.6716
